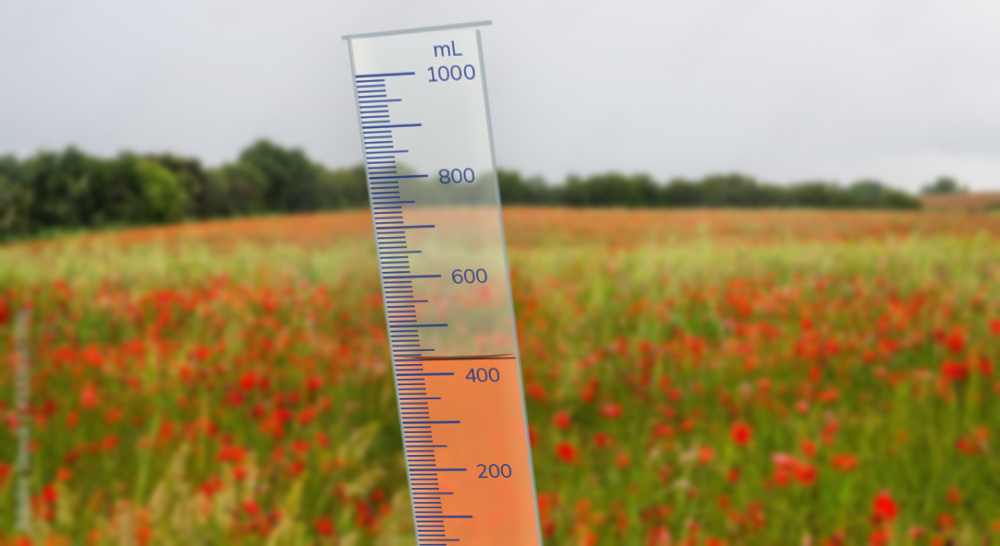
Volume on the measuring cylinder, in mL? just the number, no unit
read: 430
